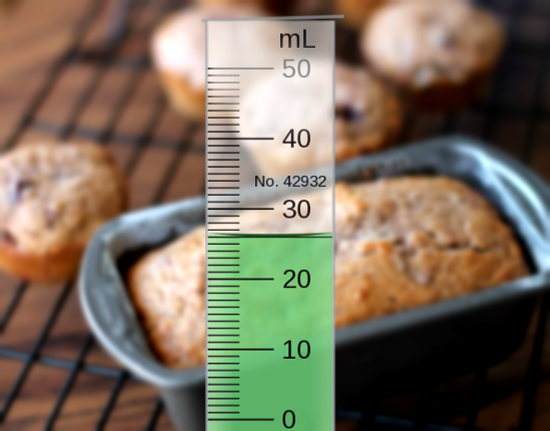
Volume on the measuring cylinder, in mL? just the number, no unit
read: 26
